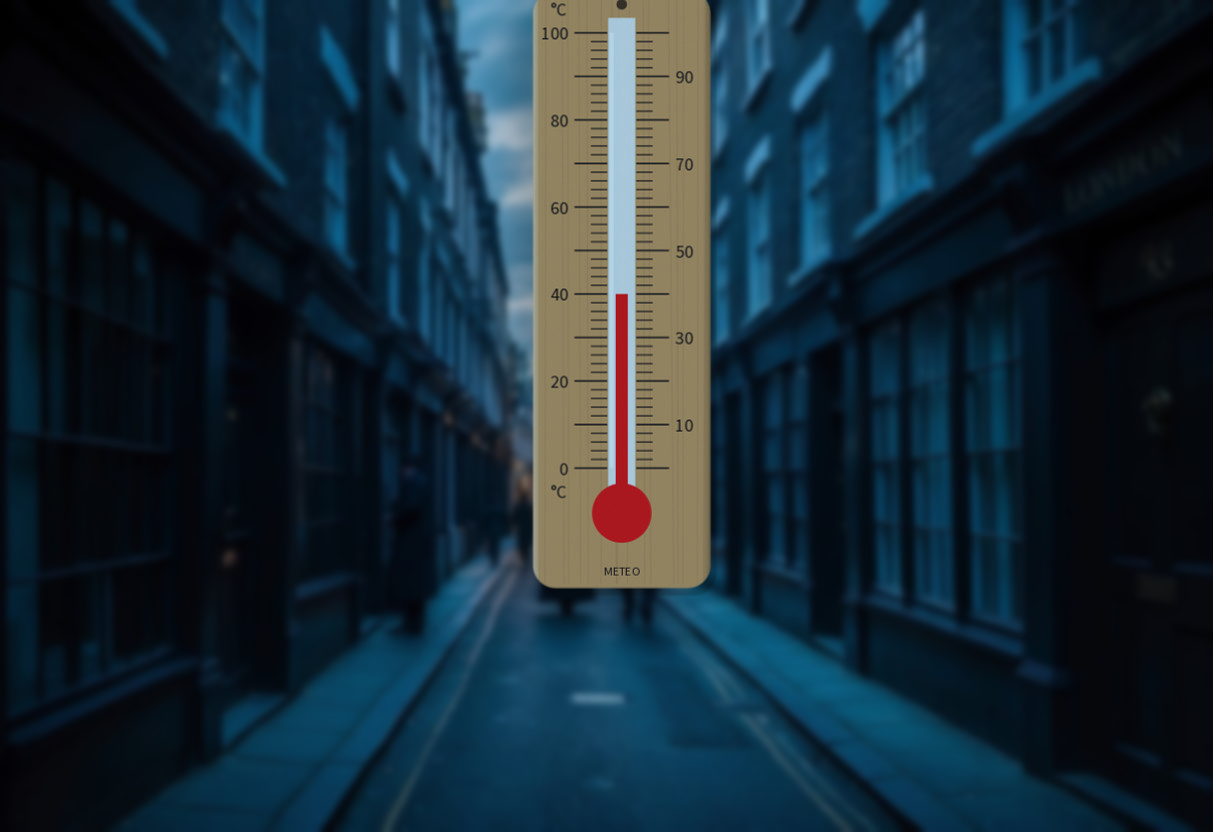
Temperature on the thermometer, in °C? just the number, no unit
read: 40
